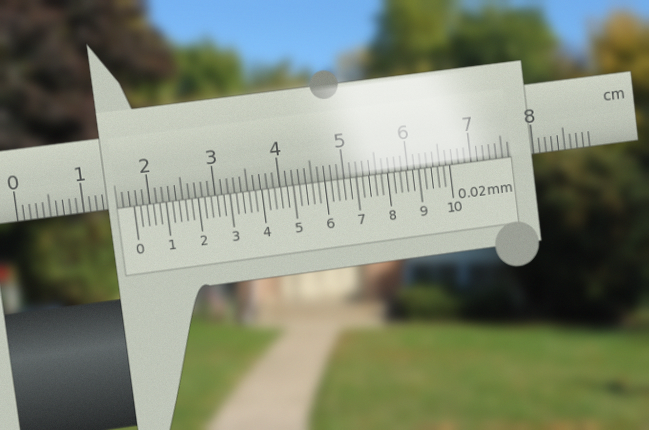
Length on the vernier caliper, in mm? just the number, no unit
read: 17.6
